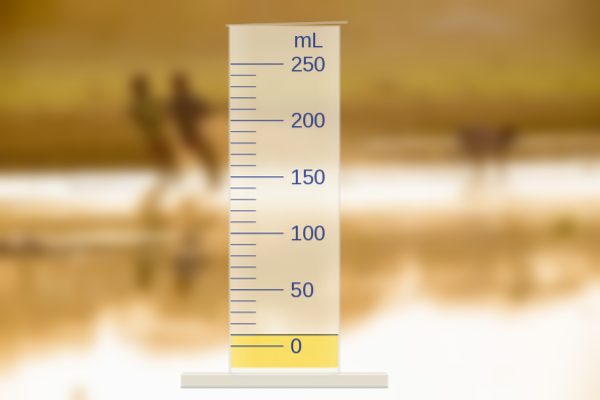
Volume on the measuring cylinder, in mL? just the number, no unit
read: 10
